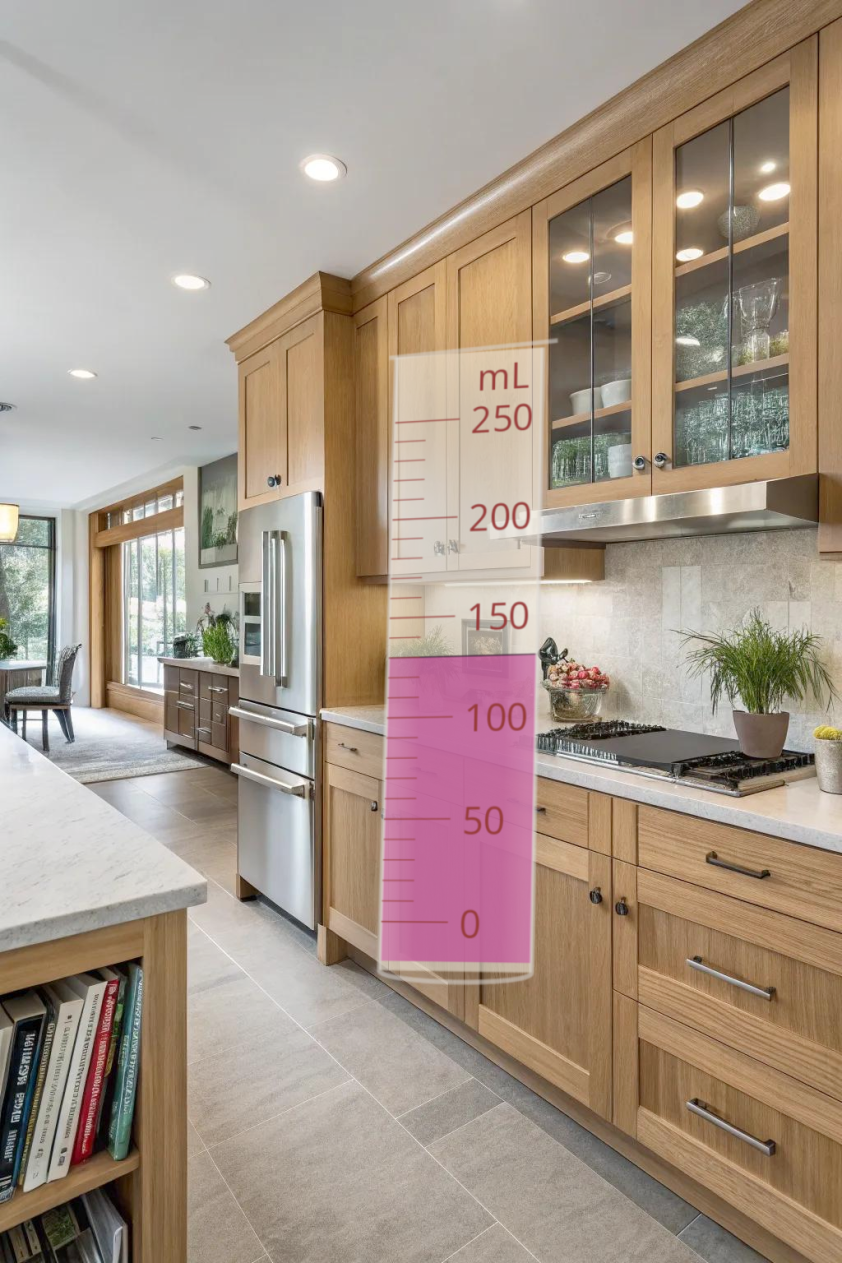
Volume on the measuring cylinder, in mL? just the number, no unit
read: 130
